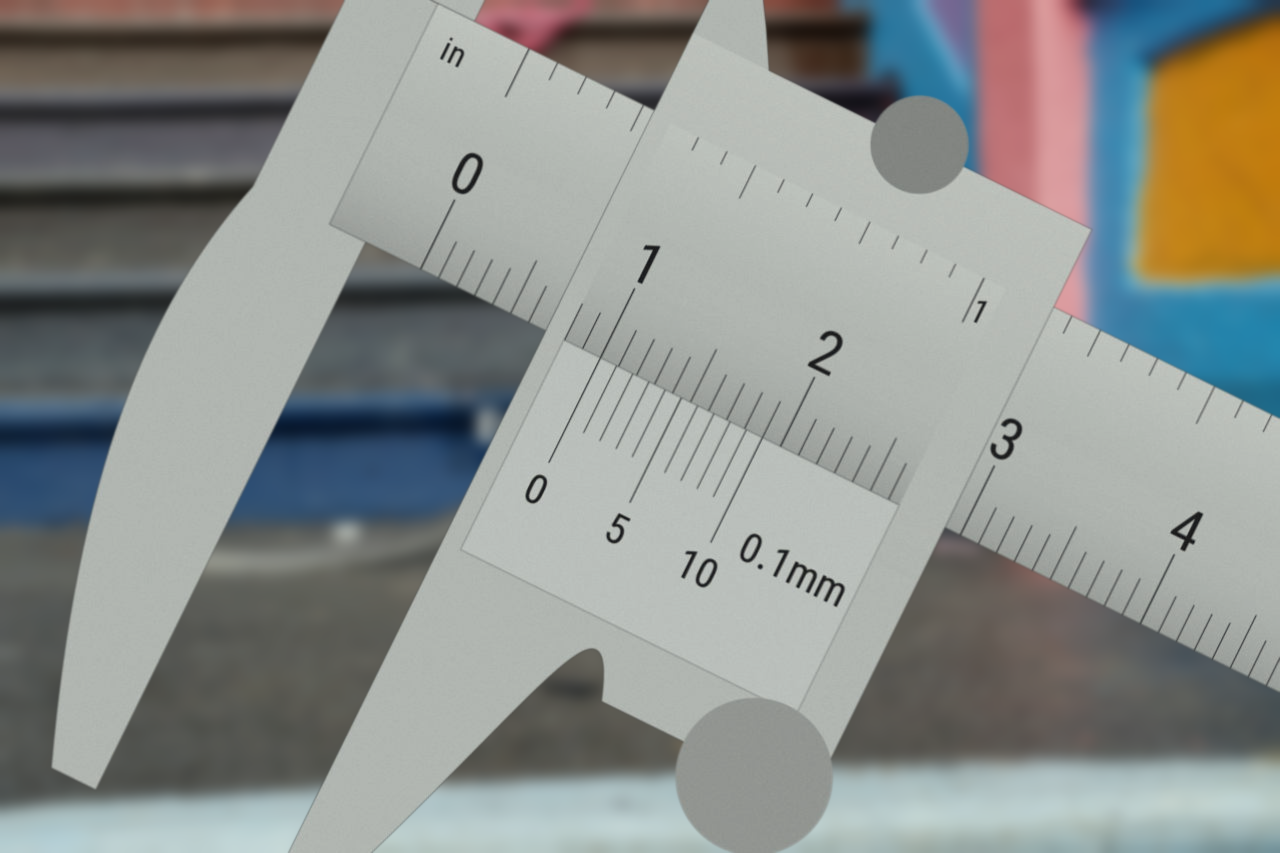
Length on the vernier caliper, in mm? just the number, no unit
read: 10.0
